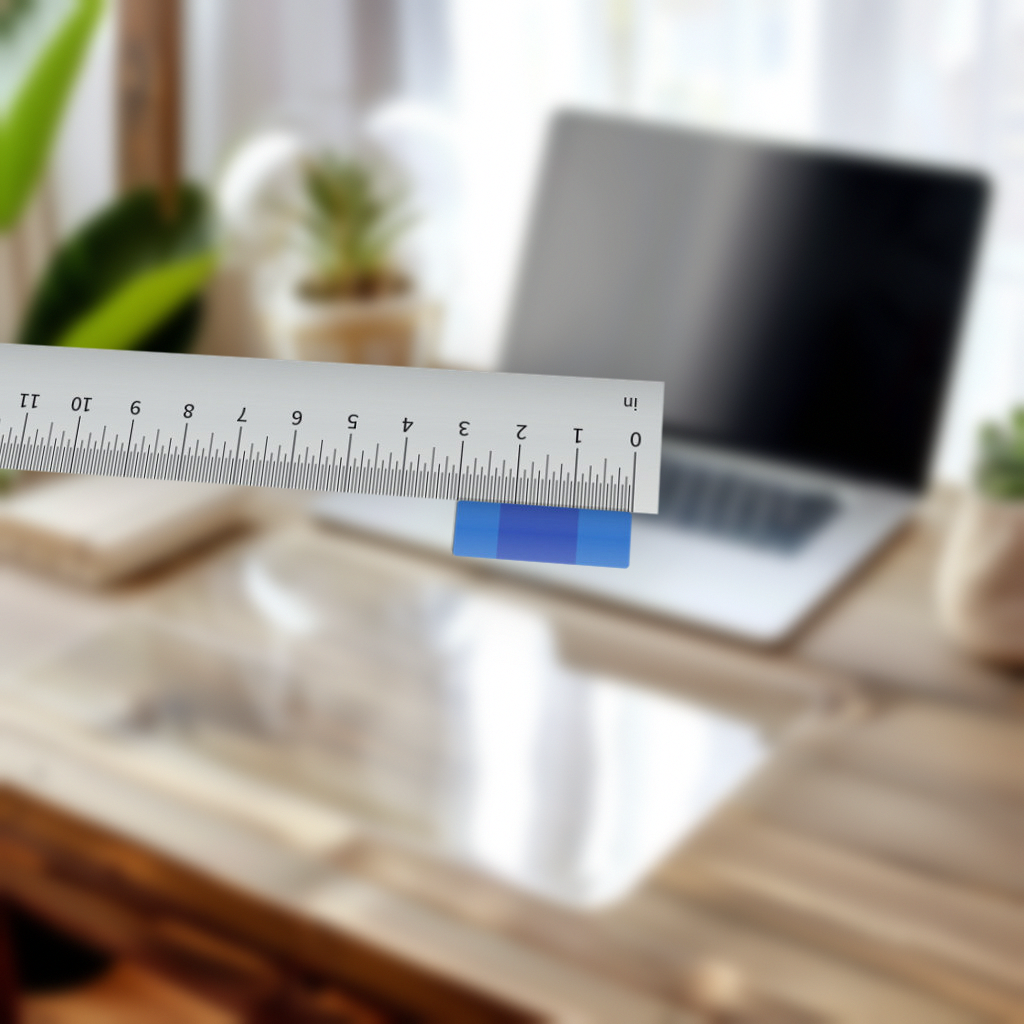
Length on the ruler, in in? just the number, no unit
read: 3
